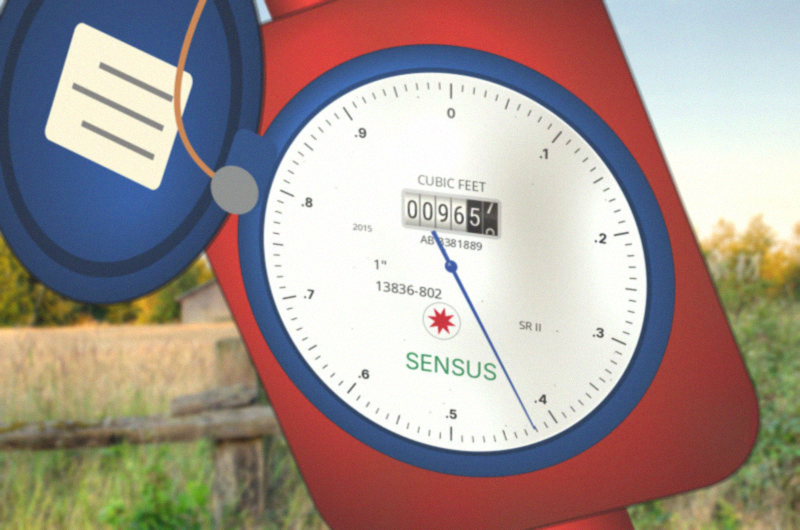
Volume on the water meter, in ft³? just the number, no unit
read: 9657.42
